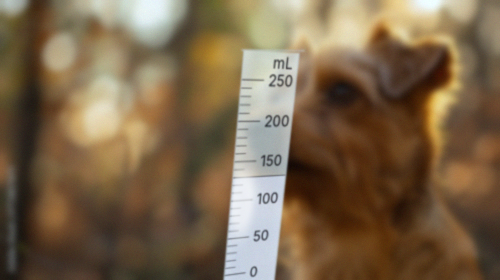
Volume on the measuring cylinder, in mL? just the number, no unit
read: 130
